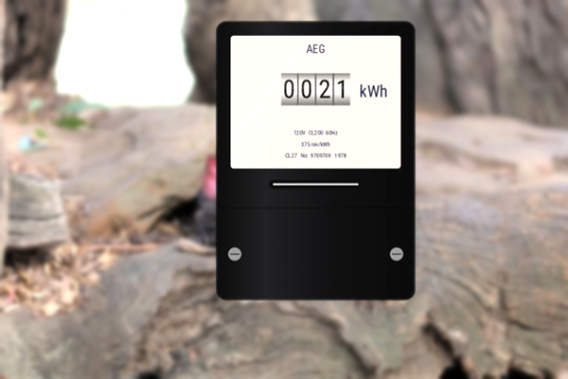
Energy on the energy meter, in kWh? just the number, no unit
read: 21
